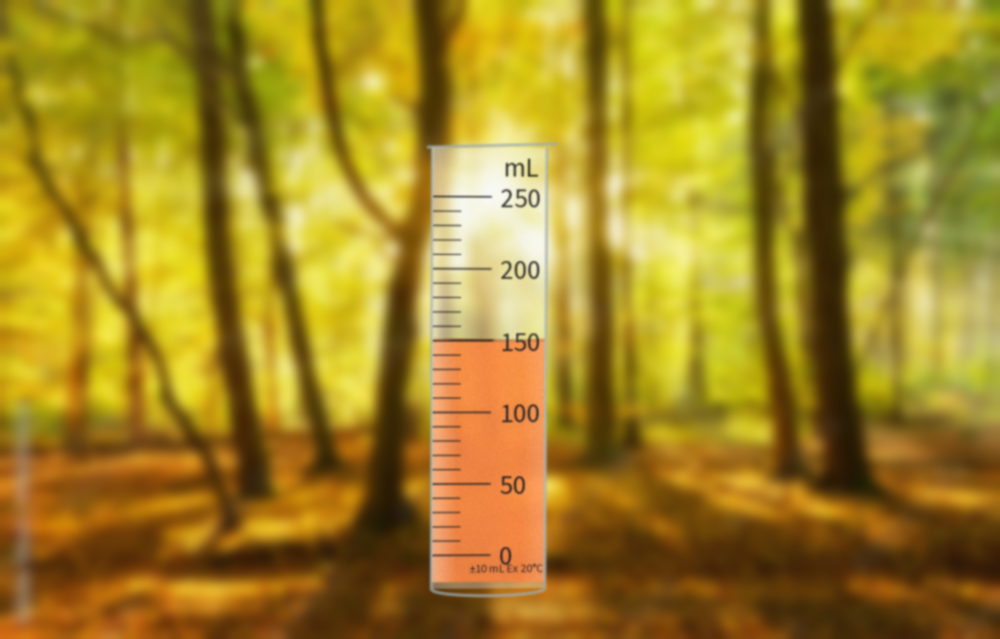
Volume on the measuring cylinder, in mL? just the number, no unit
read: 150
